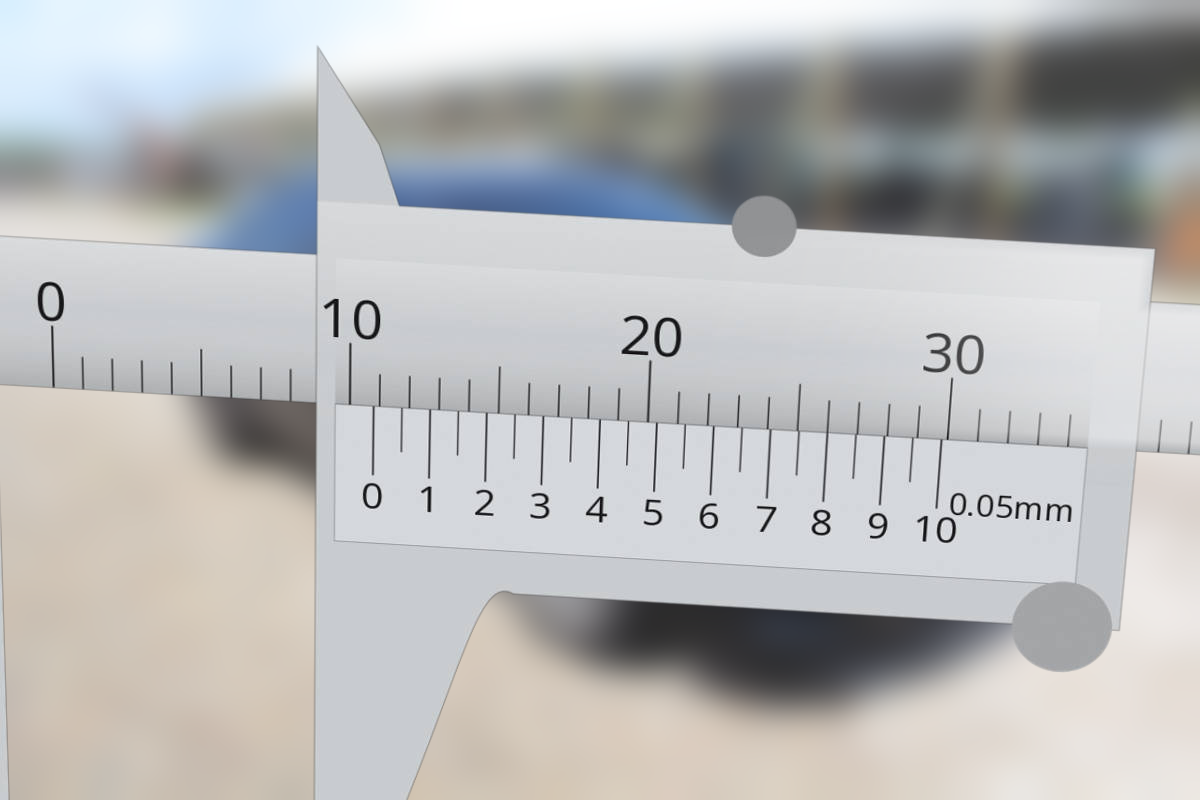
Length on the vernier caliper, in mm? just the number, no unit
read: 10.80
